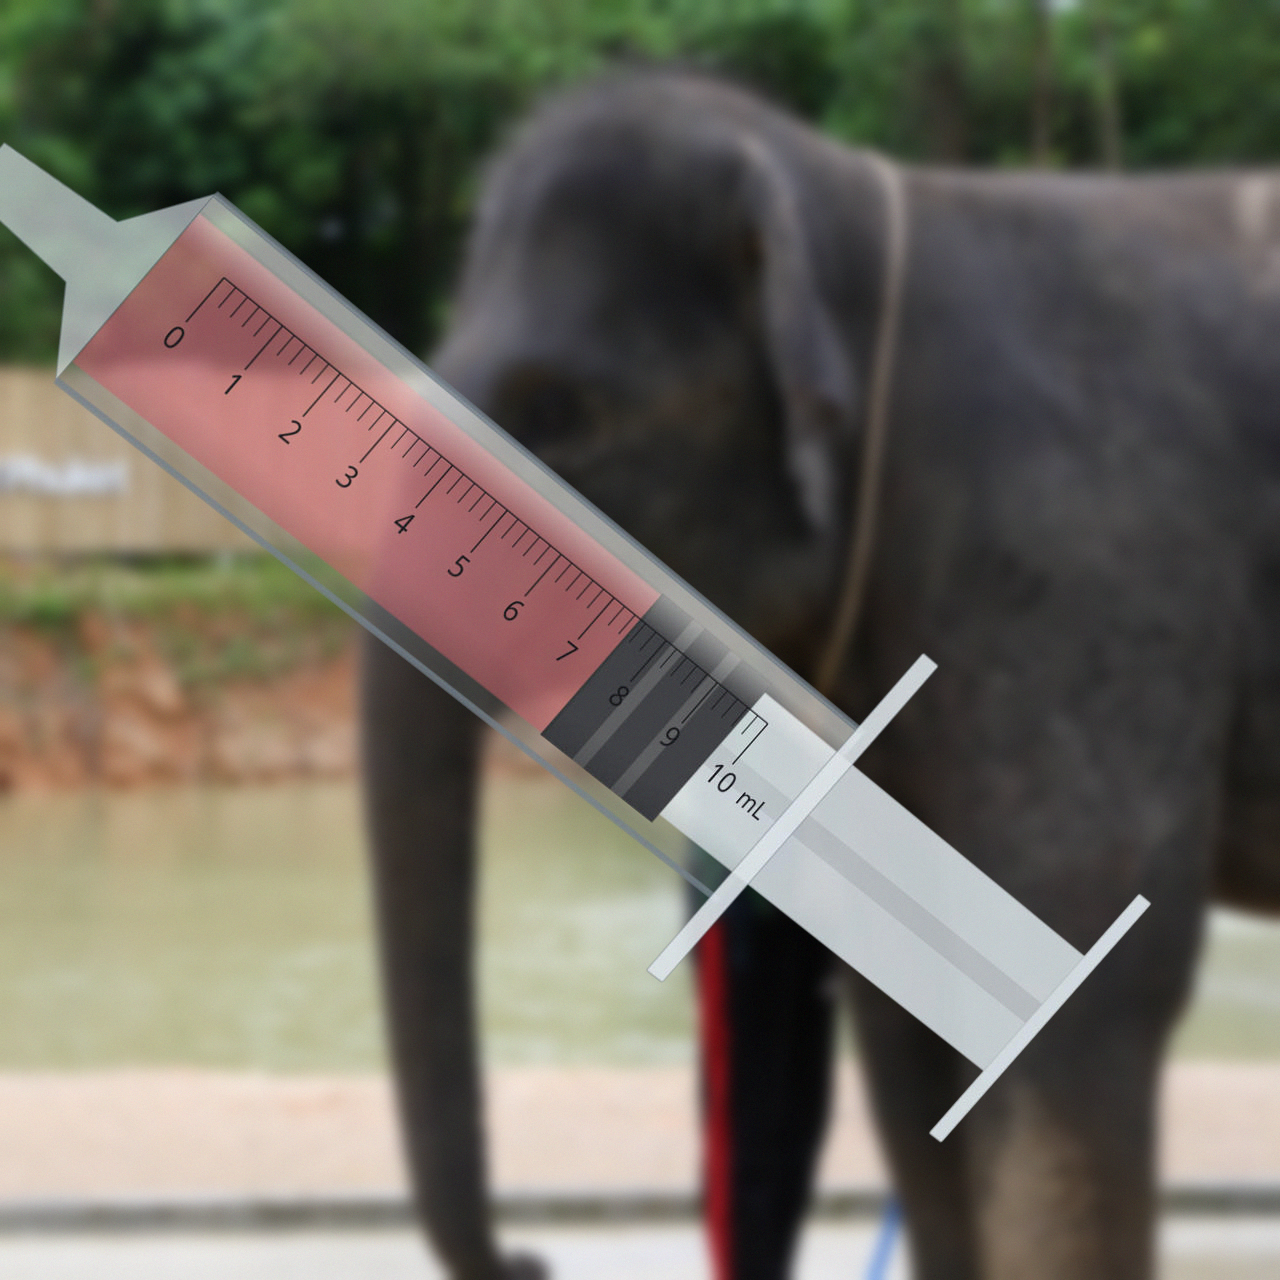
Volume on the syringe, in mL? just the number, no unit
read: 7.5
